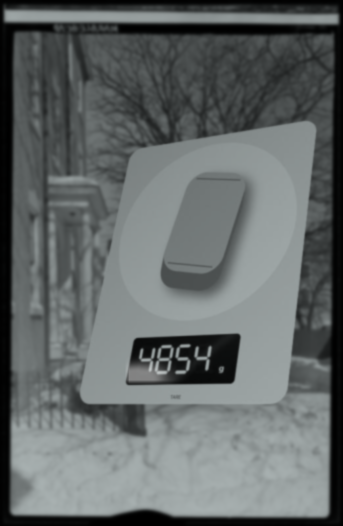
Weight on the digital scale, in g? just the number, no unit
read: 4854
